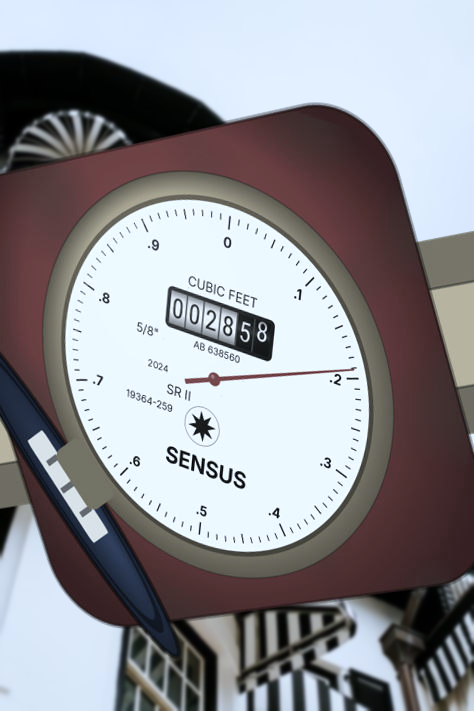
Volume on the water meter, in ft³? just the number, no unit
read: 2858.19
